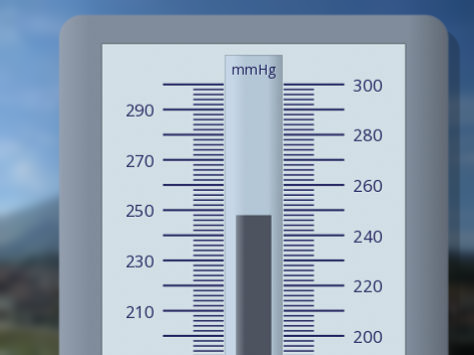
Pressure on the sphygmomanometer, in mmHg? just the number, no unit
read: 248
